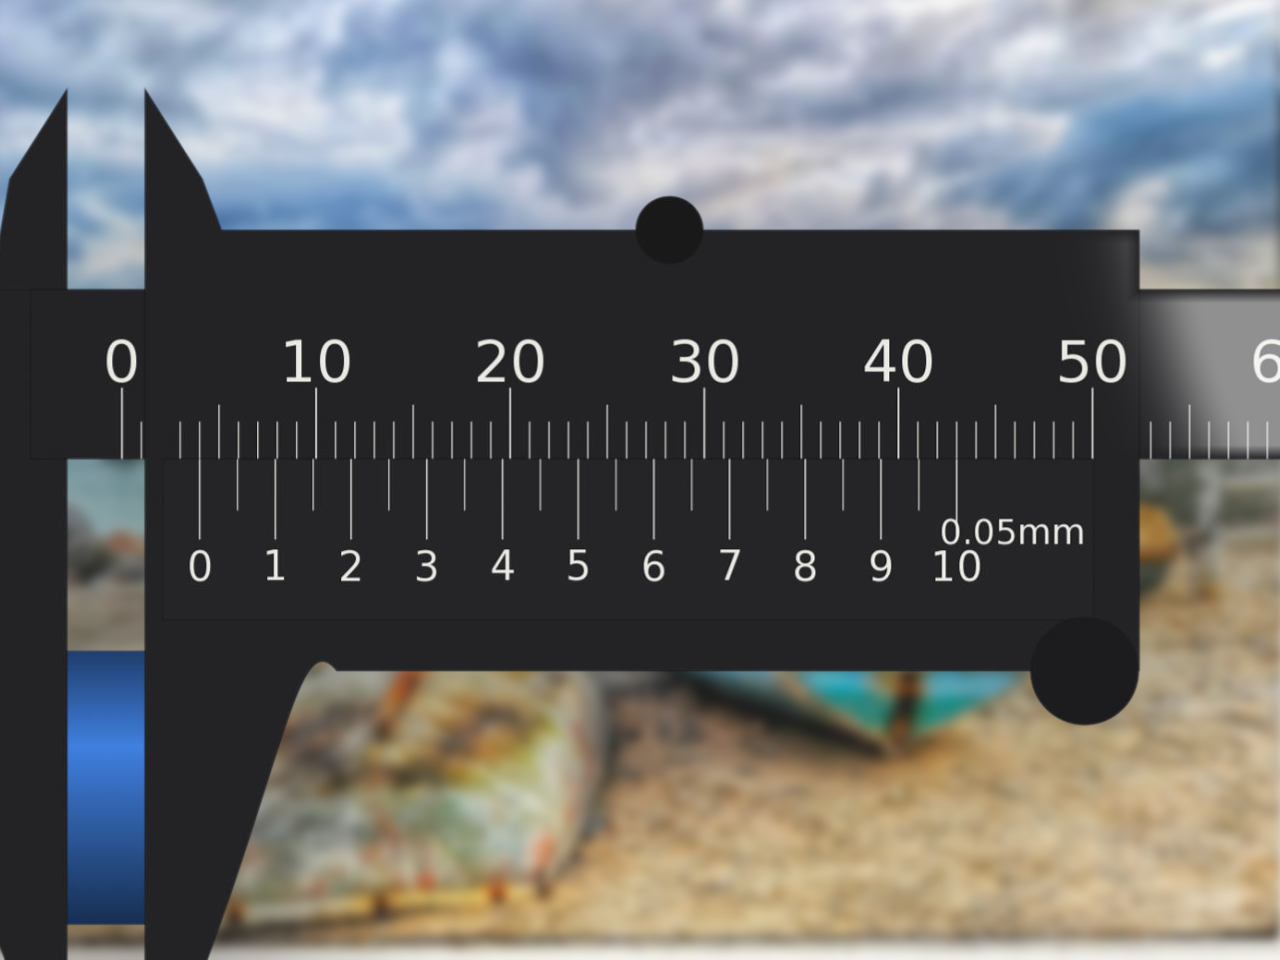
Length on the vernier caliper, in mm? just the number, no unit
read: 4.0
